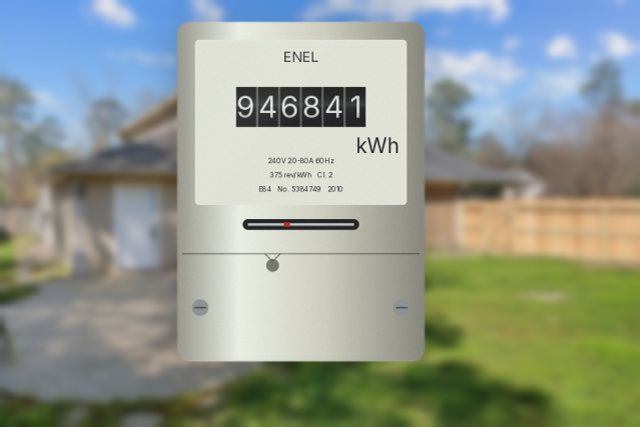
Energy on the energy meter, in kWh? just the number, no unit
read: 946841
